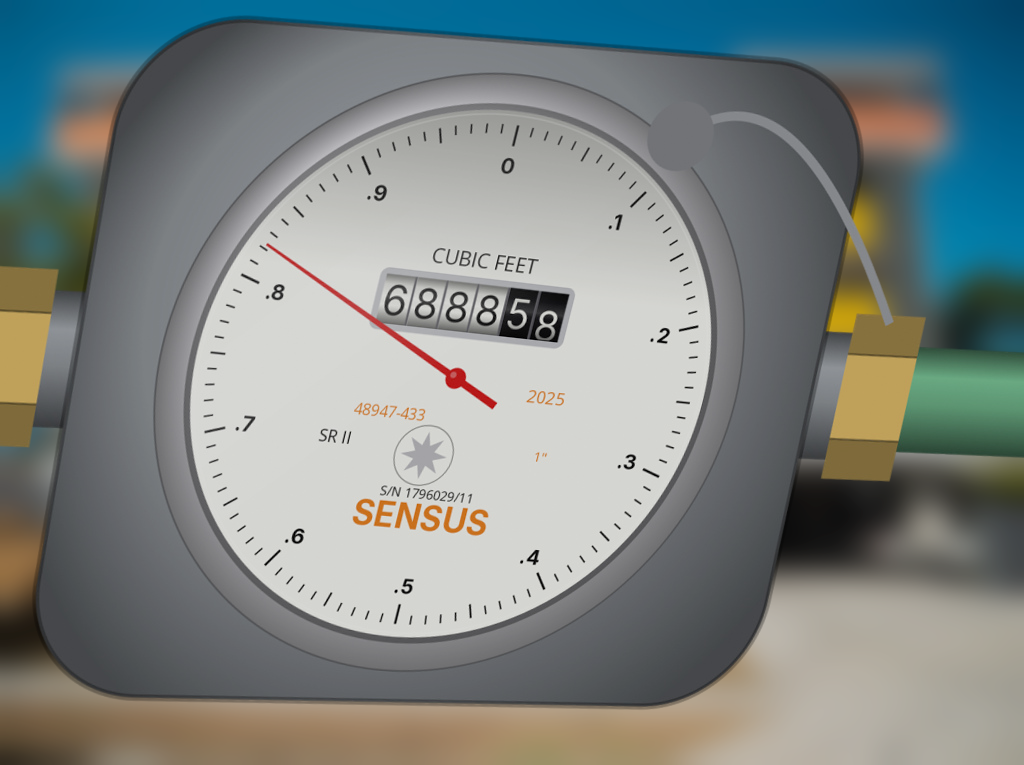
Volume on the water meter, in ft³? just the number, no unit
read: 688857.82
